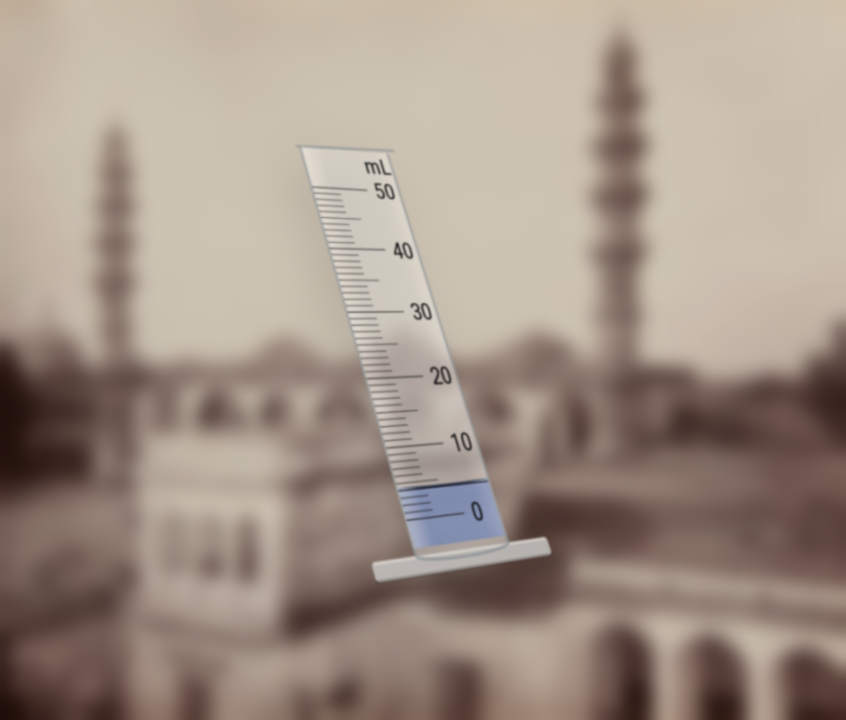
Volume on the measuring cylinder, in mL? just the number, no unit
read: 4
